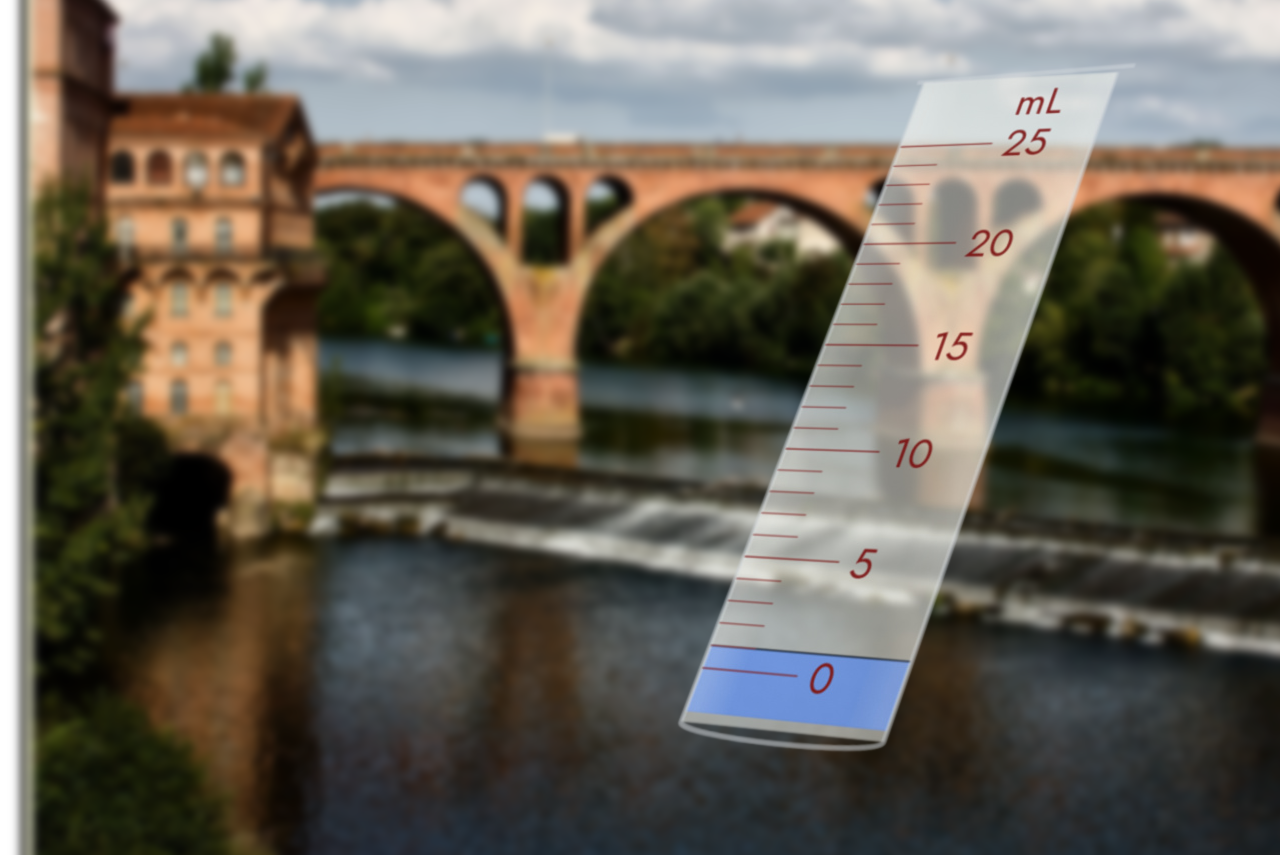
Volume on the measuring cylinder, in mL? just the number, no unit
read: 1
